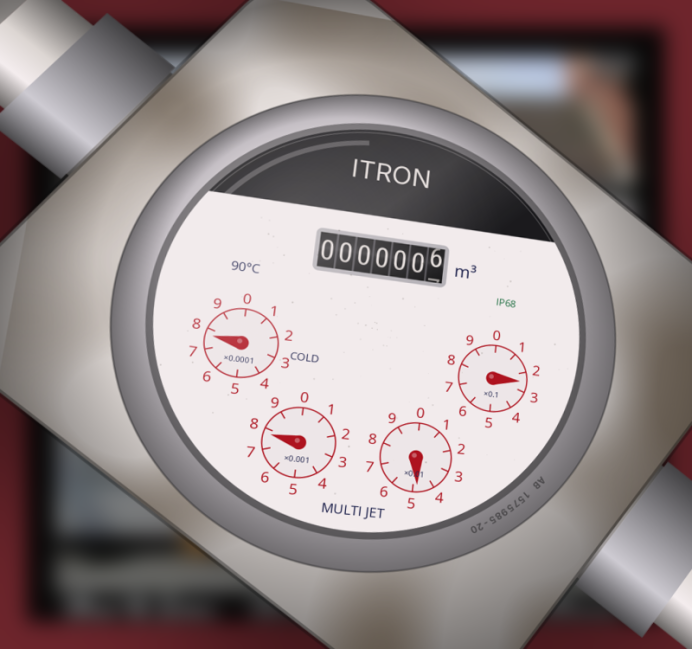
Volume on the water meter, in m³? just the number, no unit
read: 6.2477
